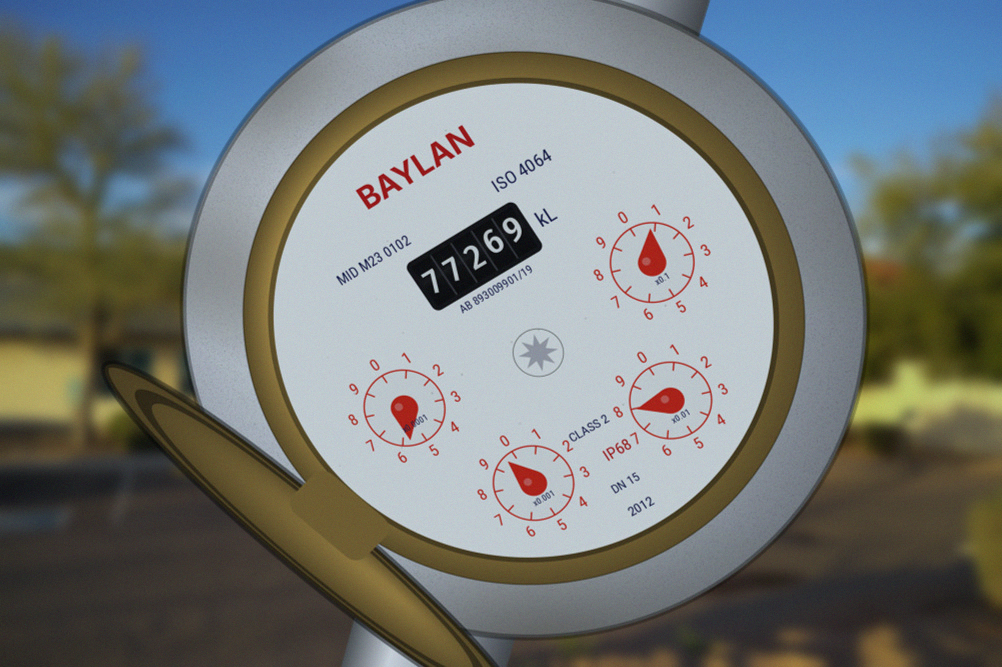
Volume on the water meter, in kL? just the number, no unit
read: 77269.0795
